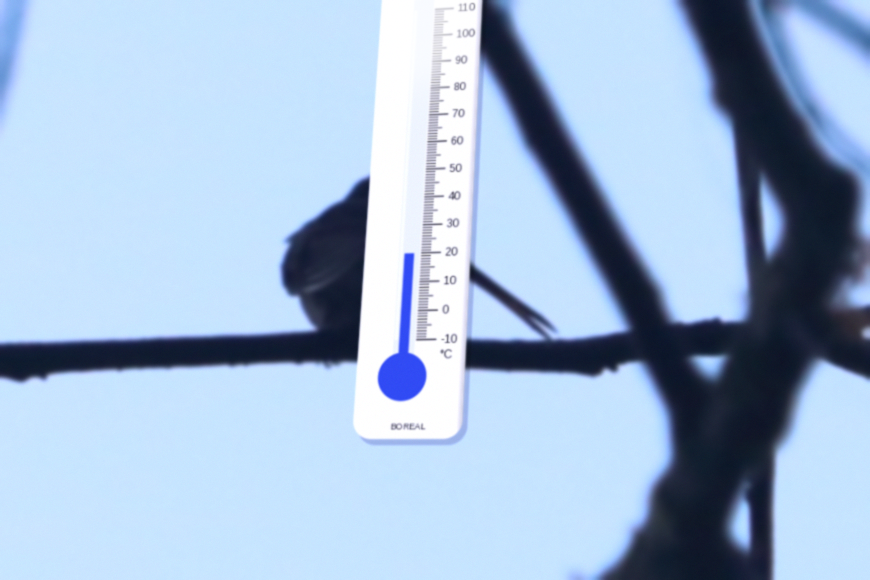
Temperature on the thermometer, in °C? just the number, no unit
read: 20
